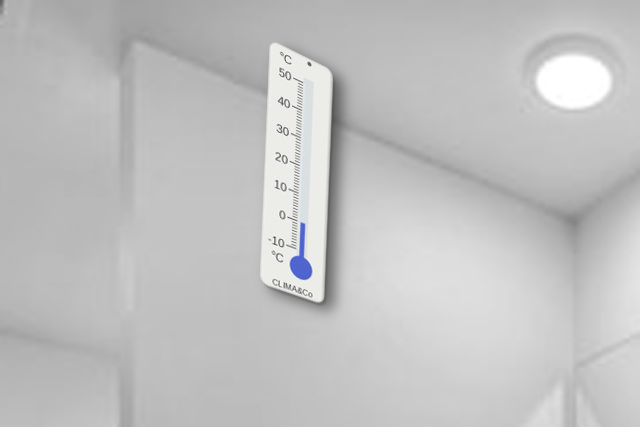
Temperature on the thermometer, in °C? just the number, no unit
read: 0
